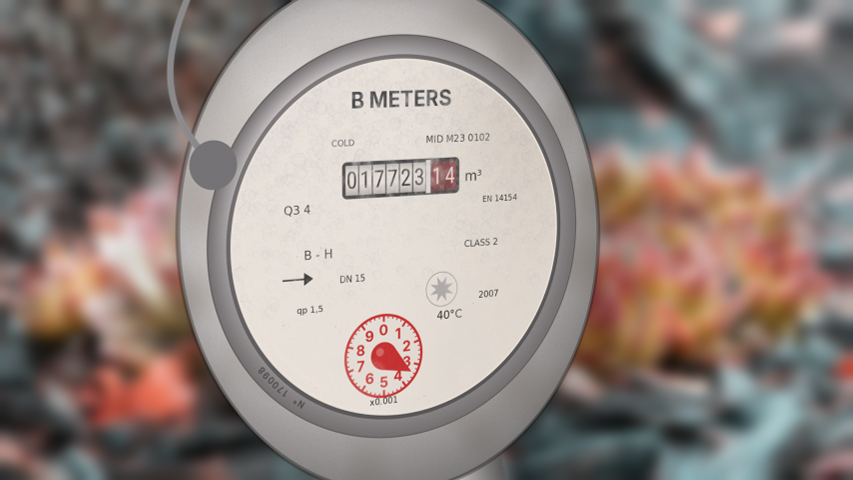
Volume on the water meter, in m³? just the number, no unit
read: 17723.143
